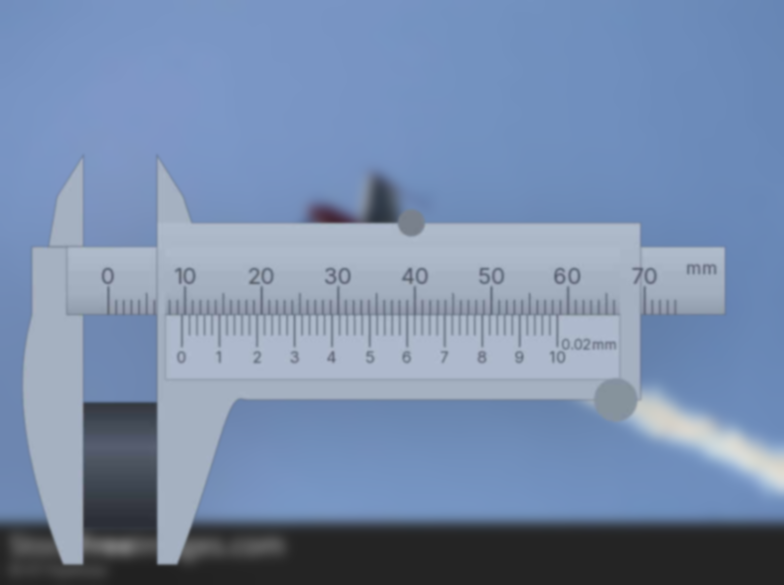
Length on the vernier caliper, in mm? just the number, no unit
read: 9.6
